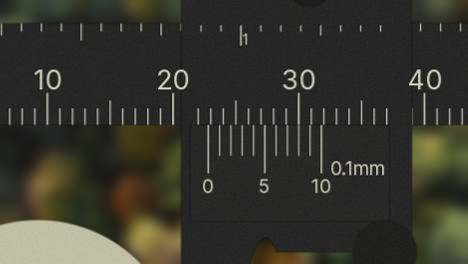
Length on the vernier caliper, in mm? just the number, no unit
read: 22.8
